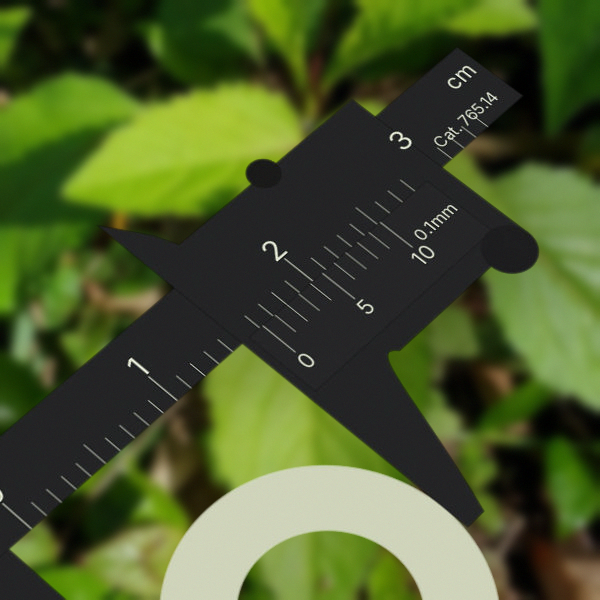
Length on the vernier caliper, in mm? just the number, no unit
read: 16.2
